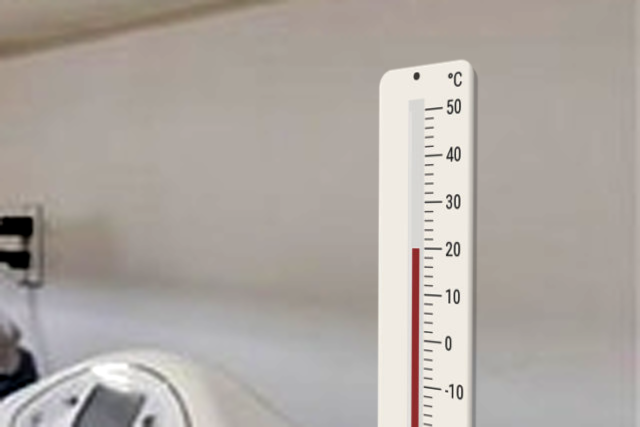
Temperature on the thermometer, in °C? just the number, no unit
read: 20
